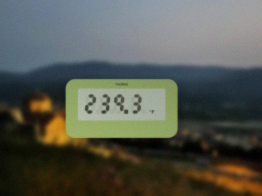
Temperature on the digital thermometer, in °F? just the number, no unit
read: 239.3
